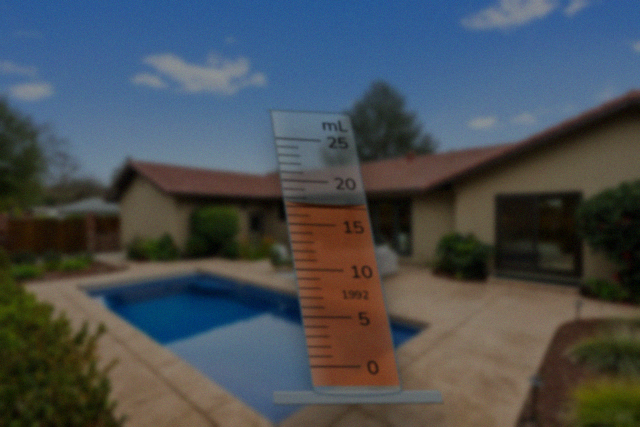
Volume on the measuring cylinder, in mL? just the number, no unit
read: 17
